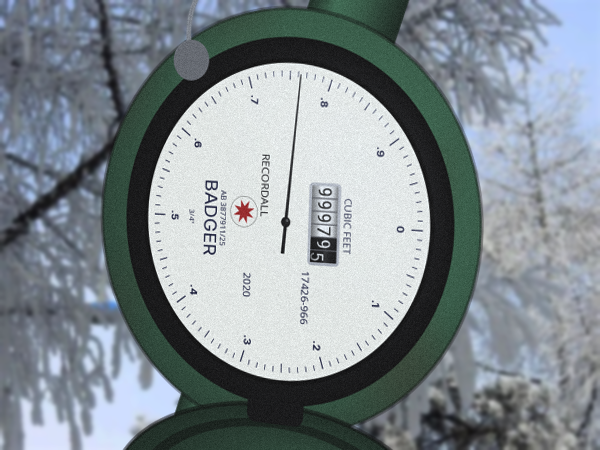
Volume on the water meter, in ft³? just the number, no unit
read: 999794.76
